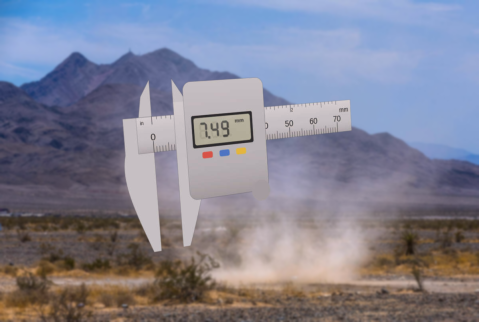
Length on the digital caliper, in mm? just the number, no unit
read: 7.49
